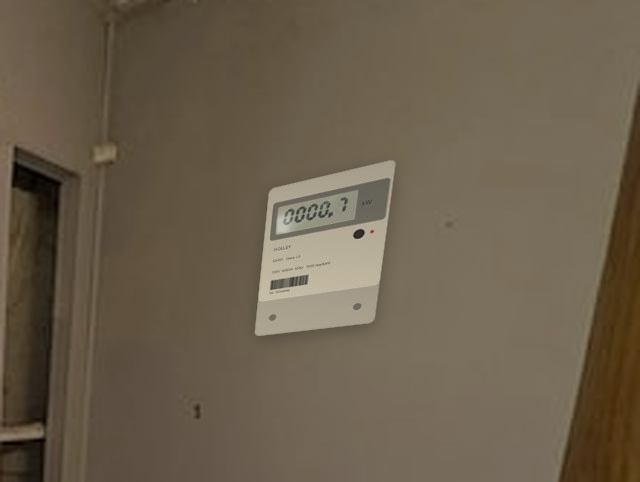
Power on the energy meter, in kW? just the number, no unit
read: 0.7
